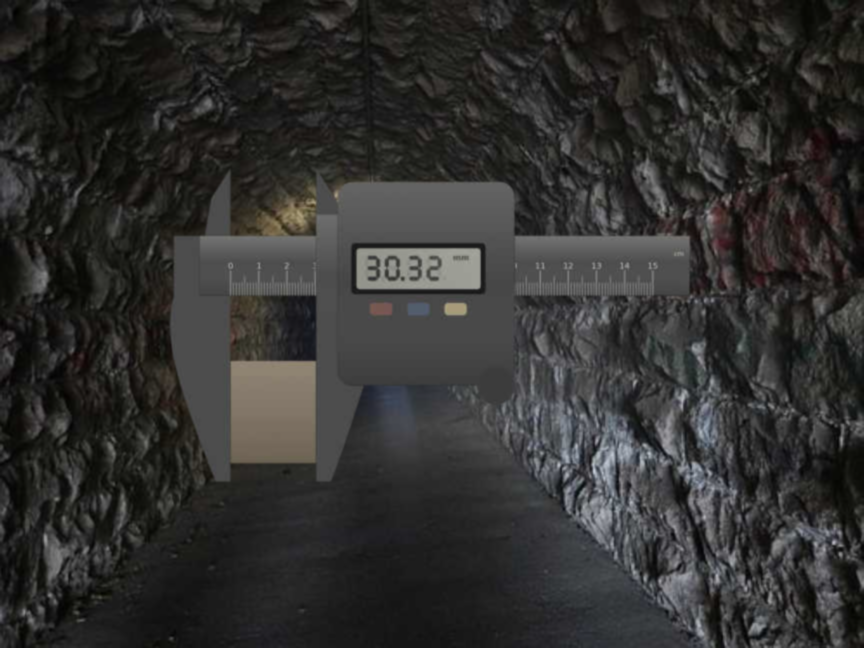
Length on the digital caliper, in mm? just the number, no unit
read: 30.32
